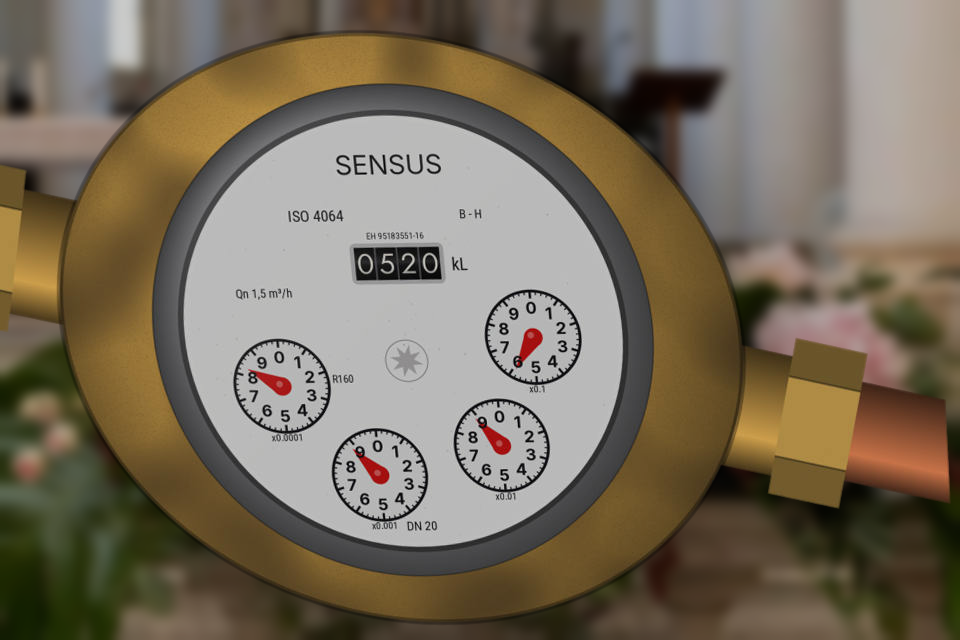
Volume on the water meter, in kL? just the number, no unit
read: 520.5888
